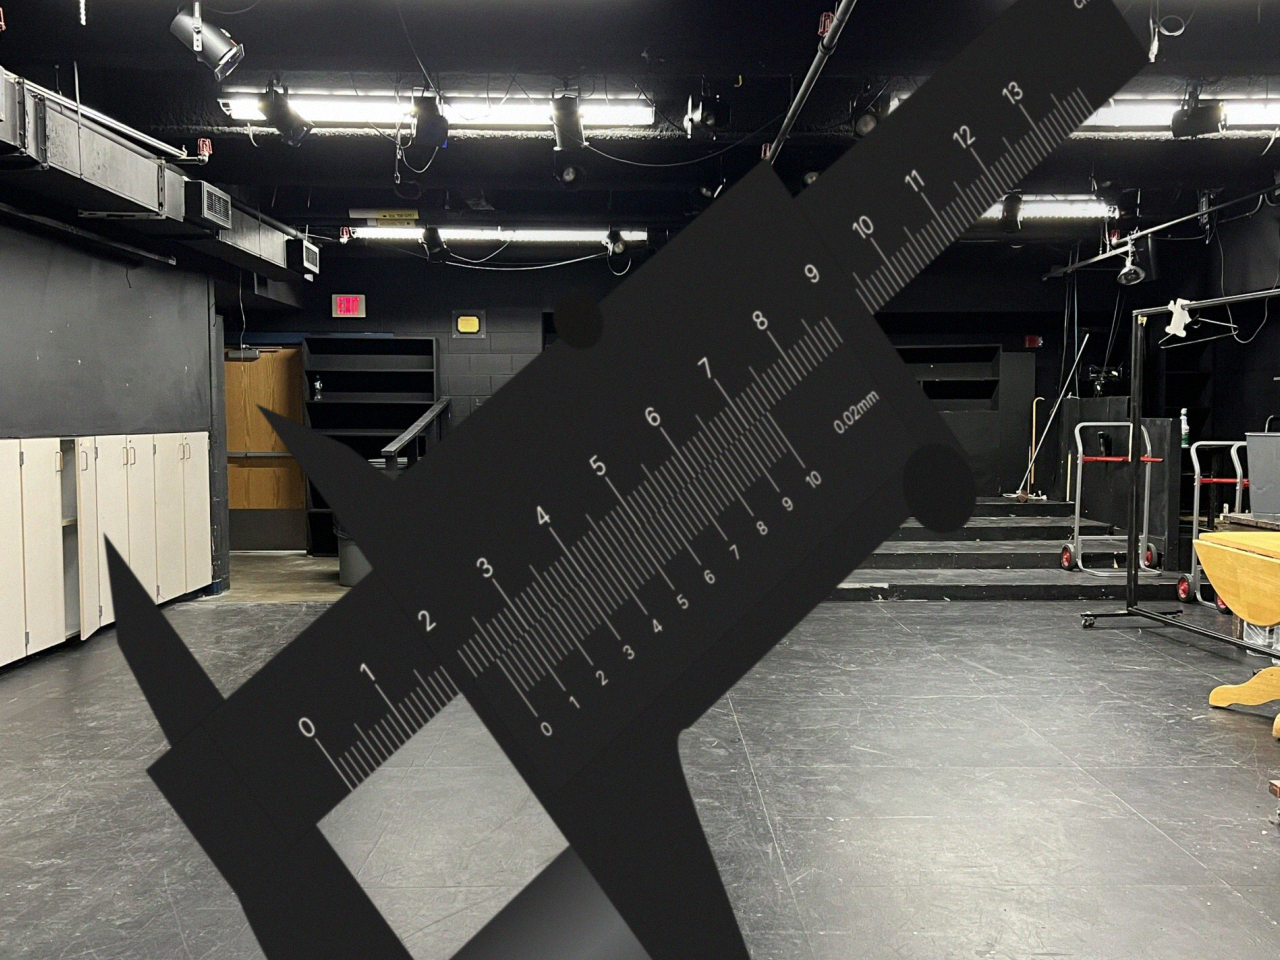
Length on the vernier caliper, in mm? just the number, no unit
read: 24.4
